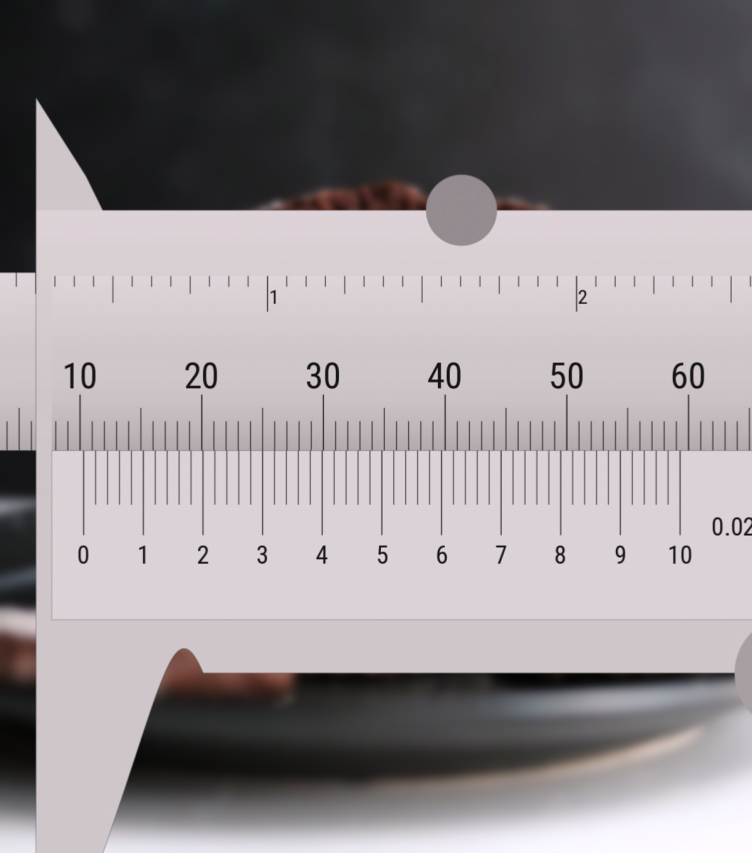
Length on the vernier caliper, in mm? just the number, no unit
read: 10.3
